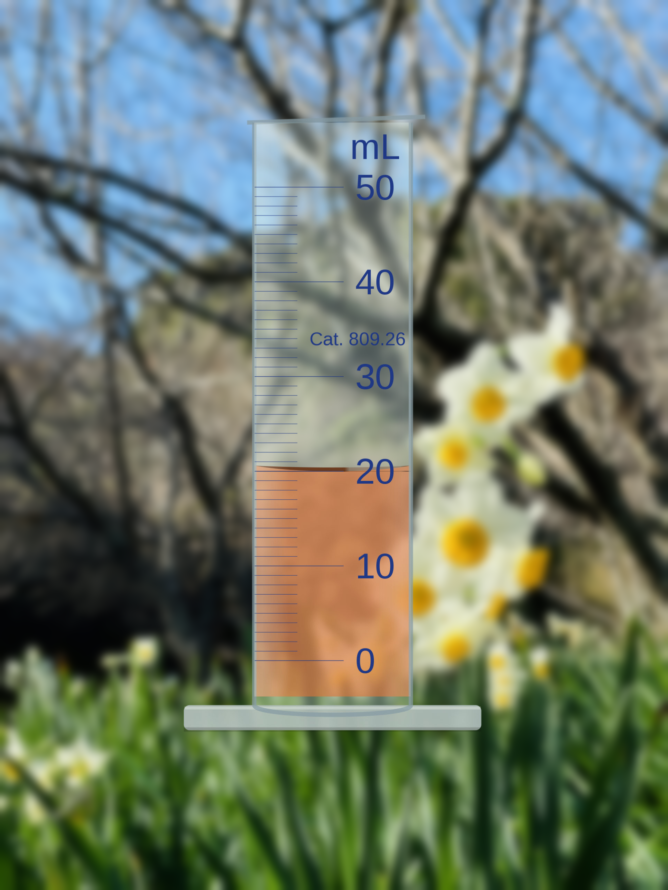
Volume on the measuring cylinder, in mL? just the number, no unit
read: 20
